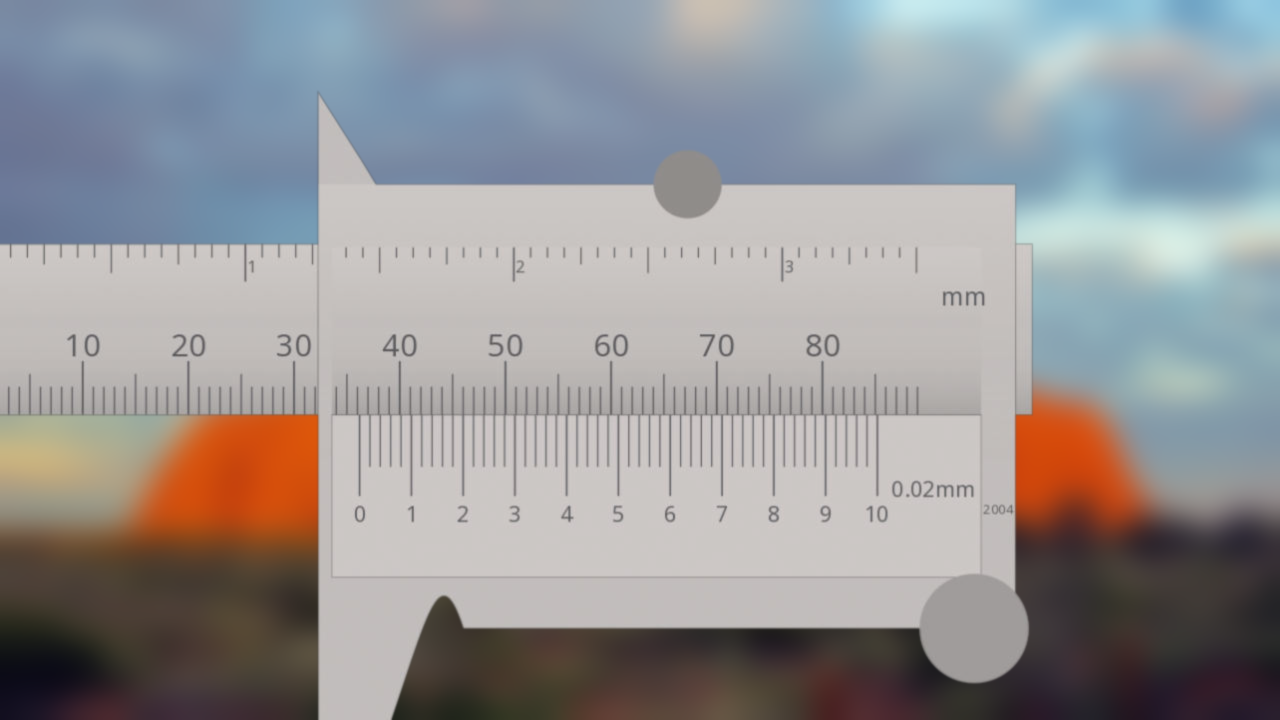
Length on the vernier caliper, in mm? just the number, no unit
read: 36.2
